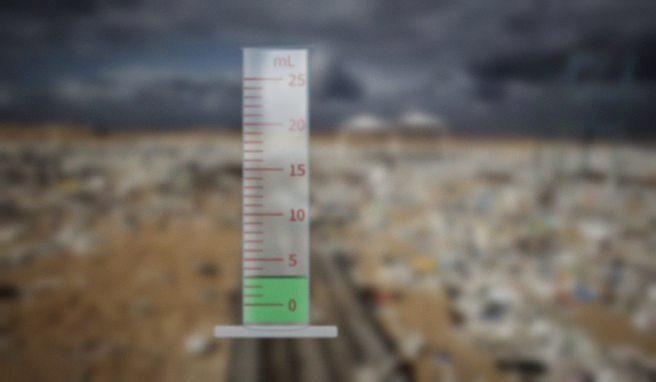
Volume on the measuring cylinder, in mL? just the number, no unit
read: 3
